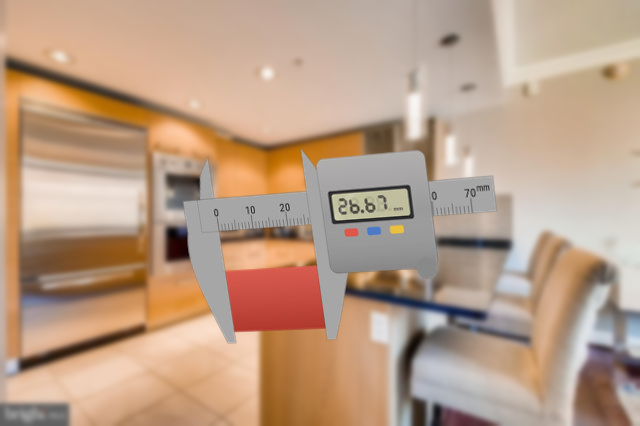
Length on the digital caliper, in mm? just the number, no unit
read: 26.67
